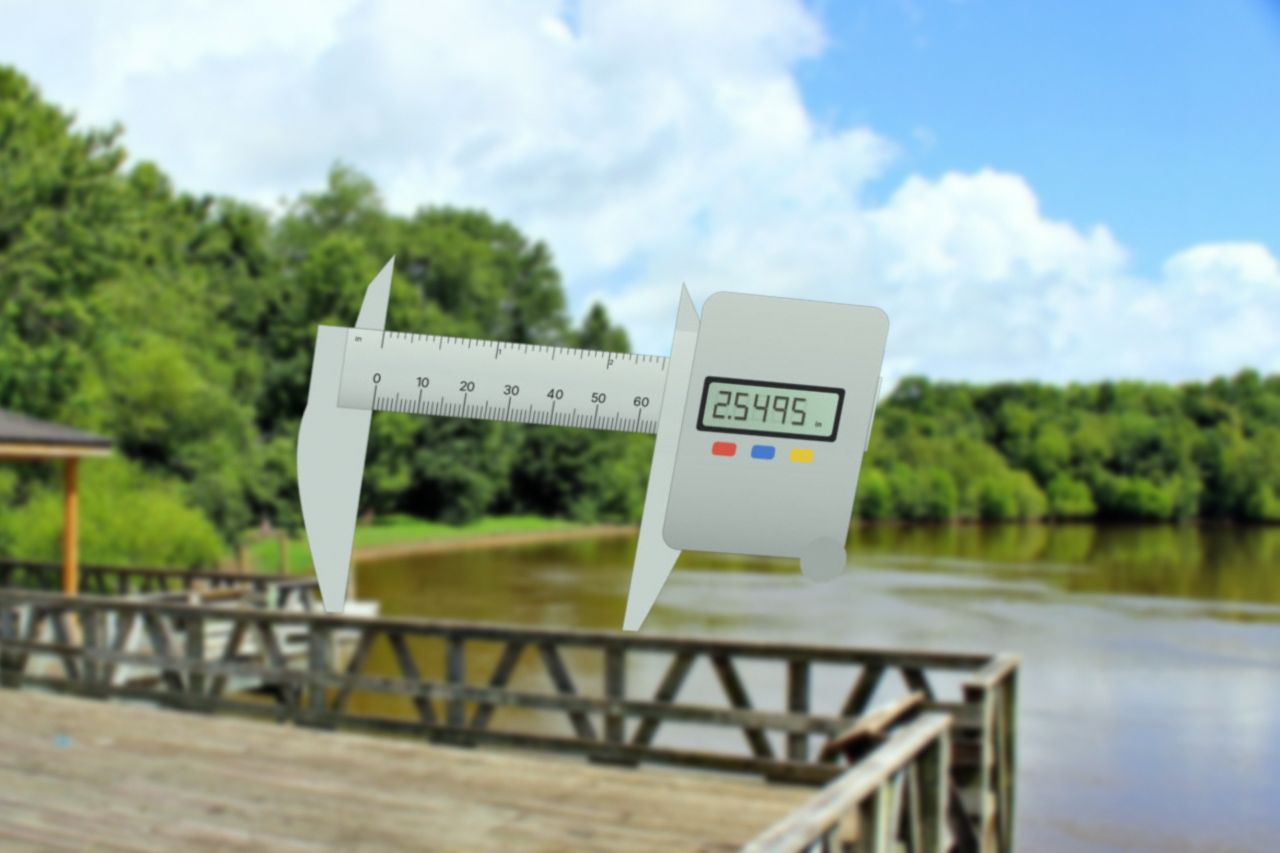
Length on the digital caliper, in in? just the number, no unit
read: 2.5495
